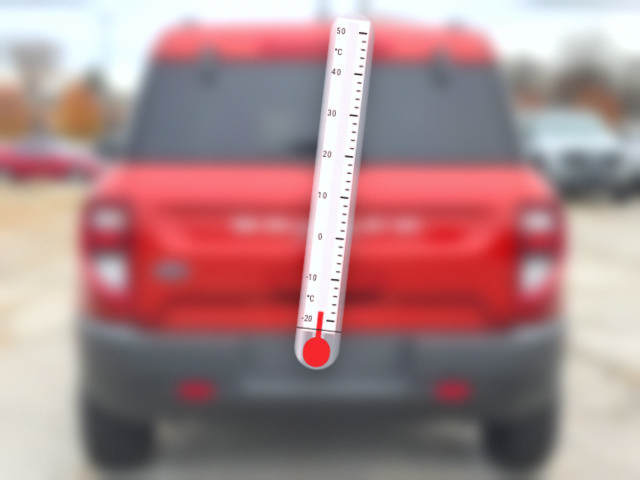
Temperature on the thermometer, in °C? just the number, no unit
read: -18
